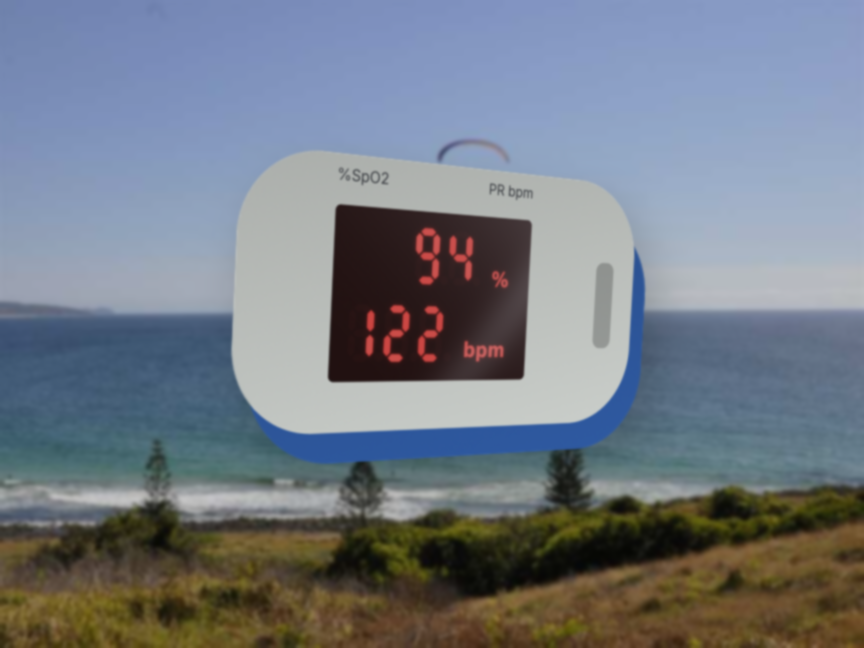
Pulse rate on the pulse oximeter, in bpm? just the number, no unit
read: 122
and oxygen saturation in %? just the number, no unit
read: 94
